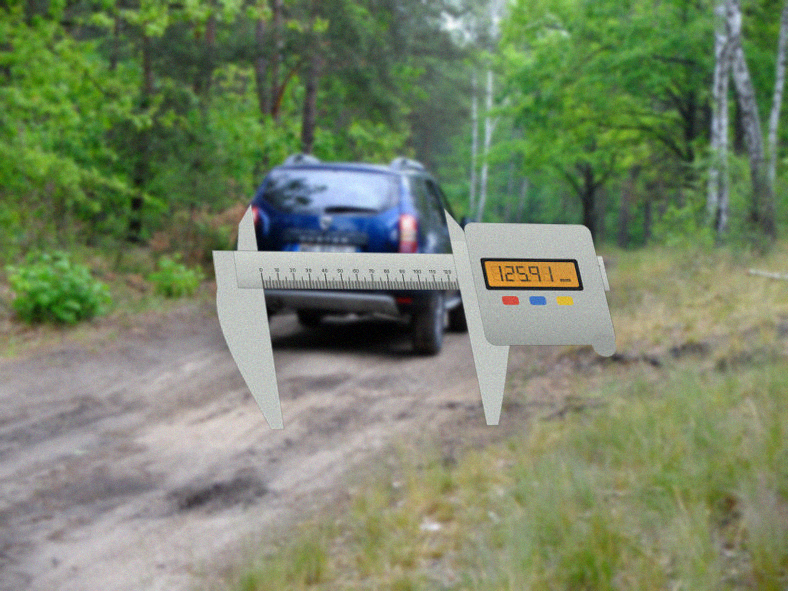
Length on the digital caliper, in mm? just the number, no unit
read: 125.91
